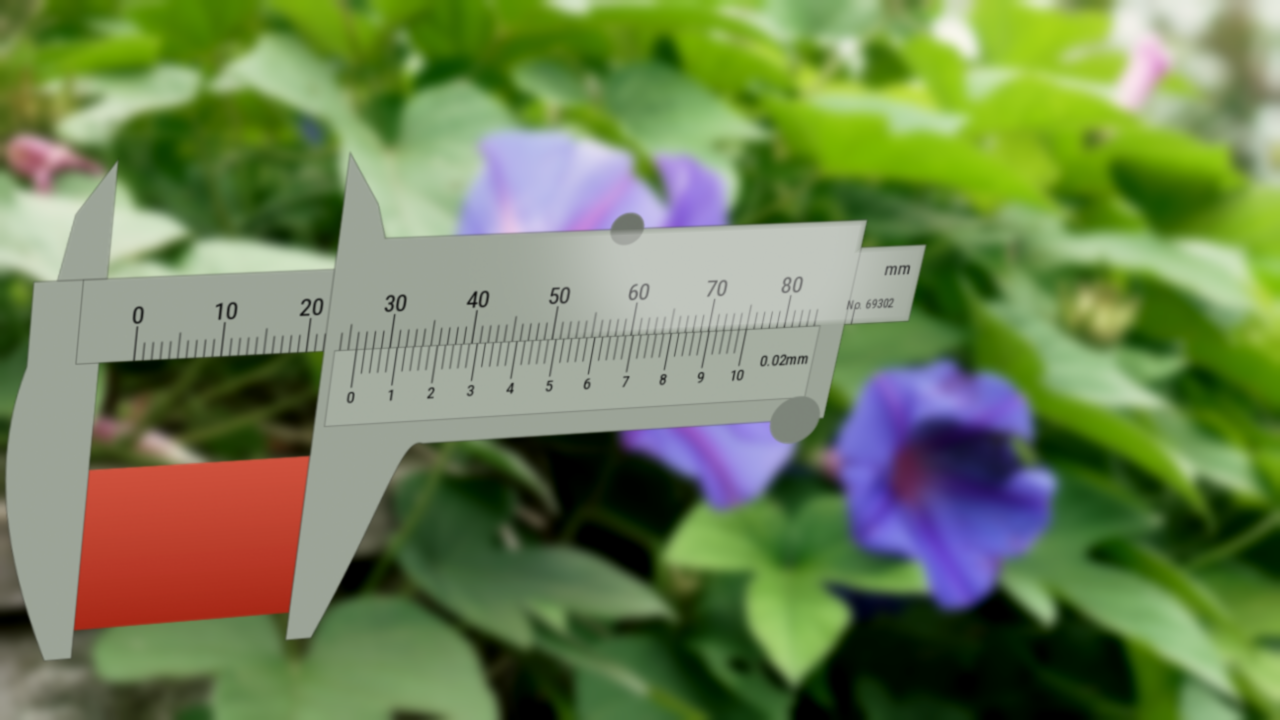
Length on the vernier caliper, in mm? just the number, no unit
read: 26.0
